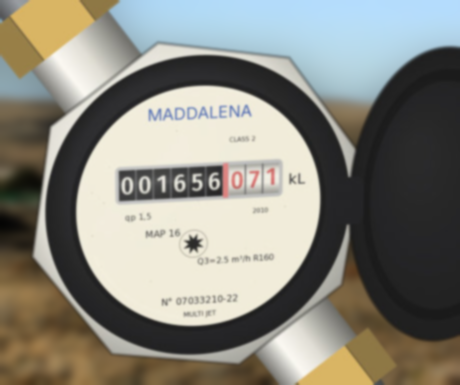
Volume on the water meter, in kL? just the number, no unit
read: 1656.071
